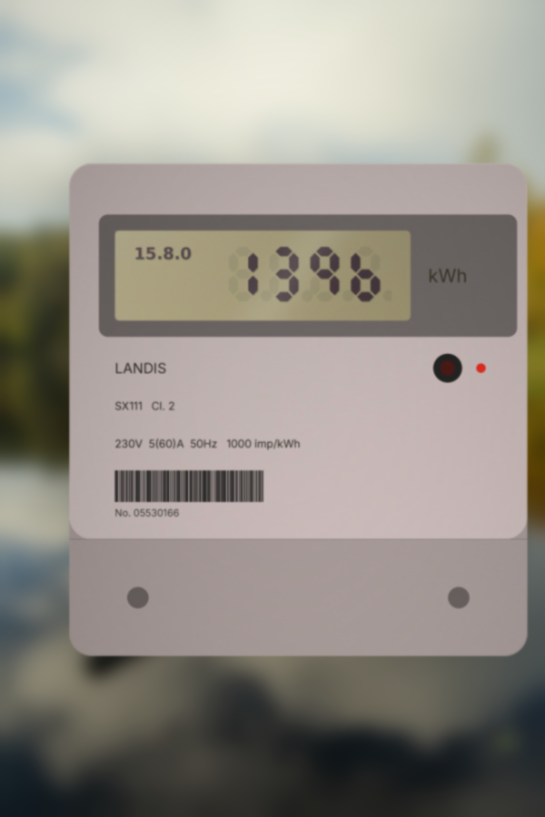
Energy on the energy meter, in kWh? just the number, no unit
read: 1396
